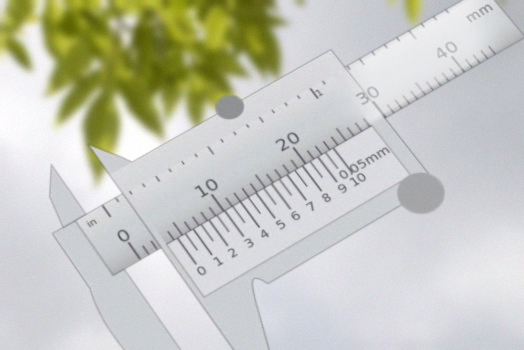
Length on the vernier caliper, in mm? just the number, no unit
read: 4.4
